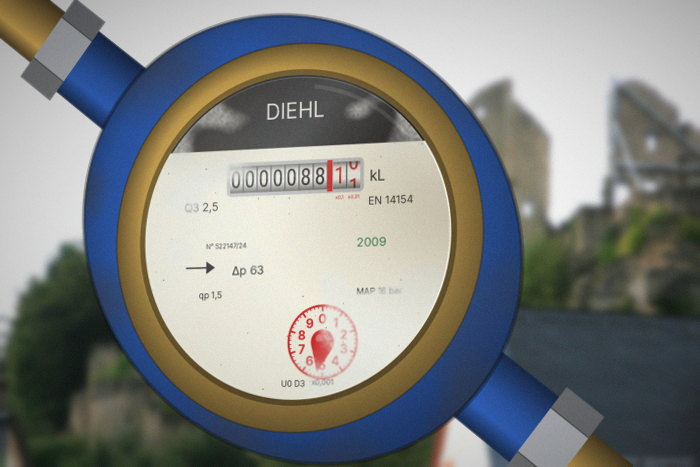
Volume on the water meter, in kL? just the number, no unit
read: 88.105
